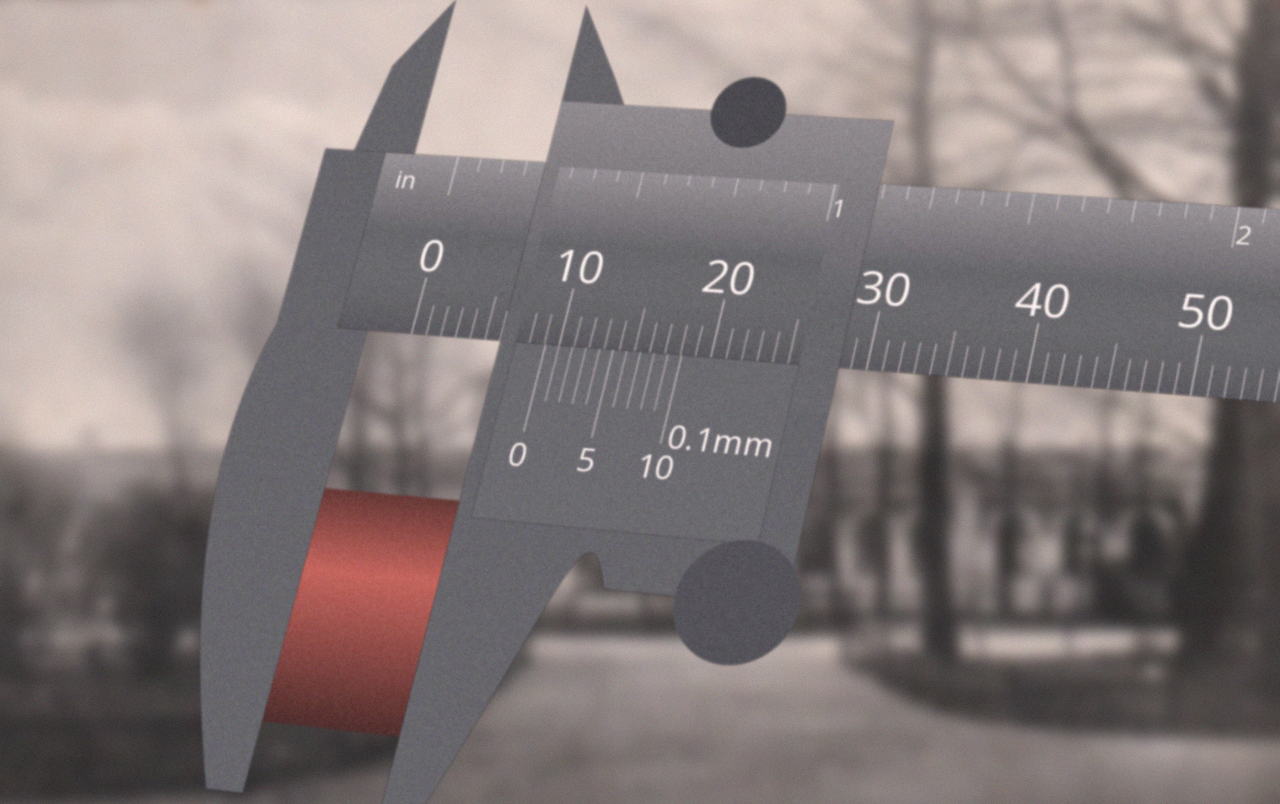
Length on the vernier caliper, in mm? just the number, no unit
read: 9.1
